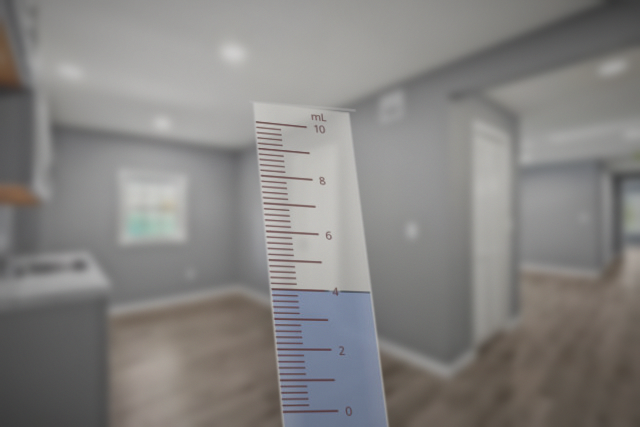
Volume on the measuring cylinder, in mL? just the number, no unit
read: 4
